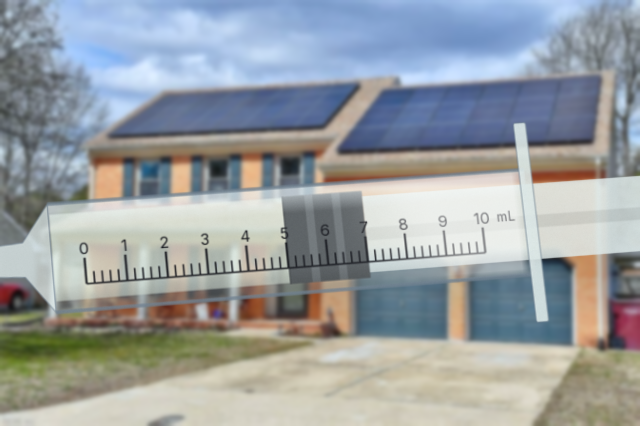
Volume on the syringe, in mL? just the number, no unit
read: 5
